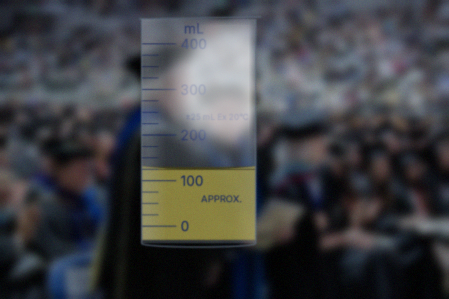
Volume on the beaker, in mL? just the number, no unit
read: 125
